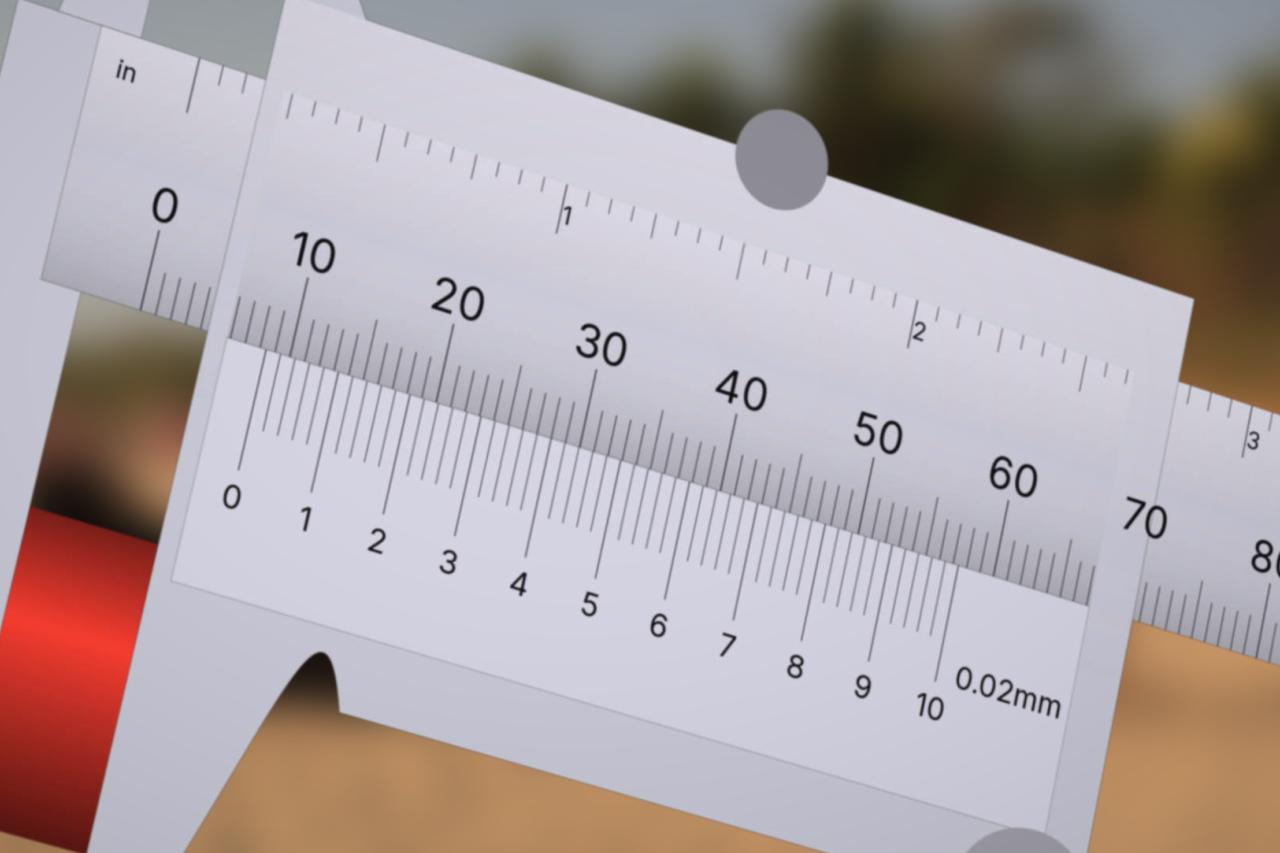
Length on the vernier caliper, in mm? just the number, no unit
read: 8.4
